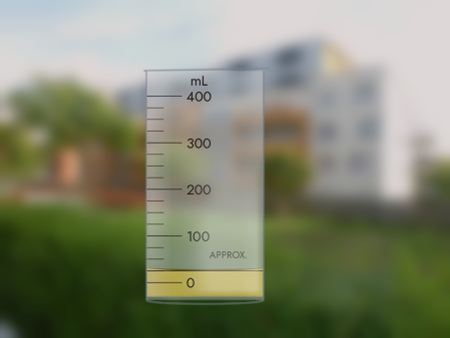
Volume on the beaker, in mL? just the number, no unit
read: 25
